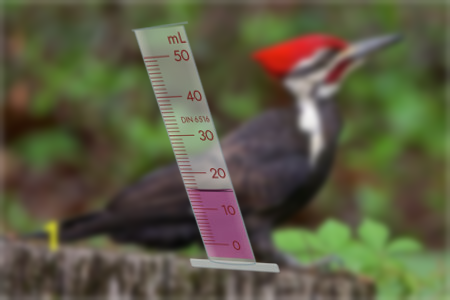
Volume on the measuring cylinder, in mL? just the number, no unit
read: 15
